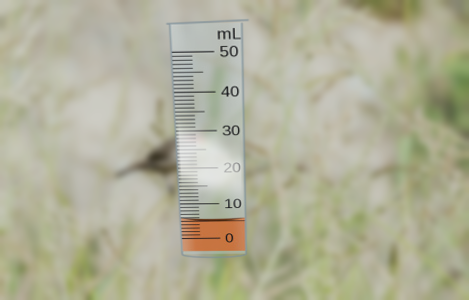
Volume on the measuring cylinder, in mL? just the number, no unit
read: 5
